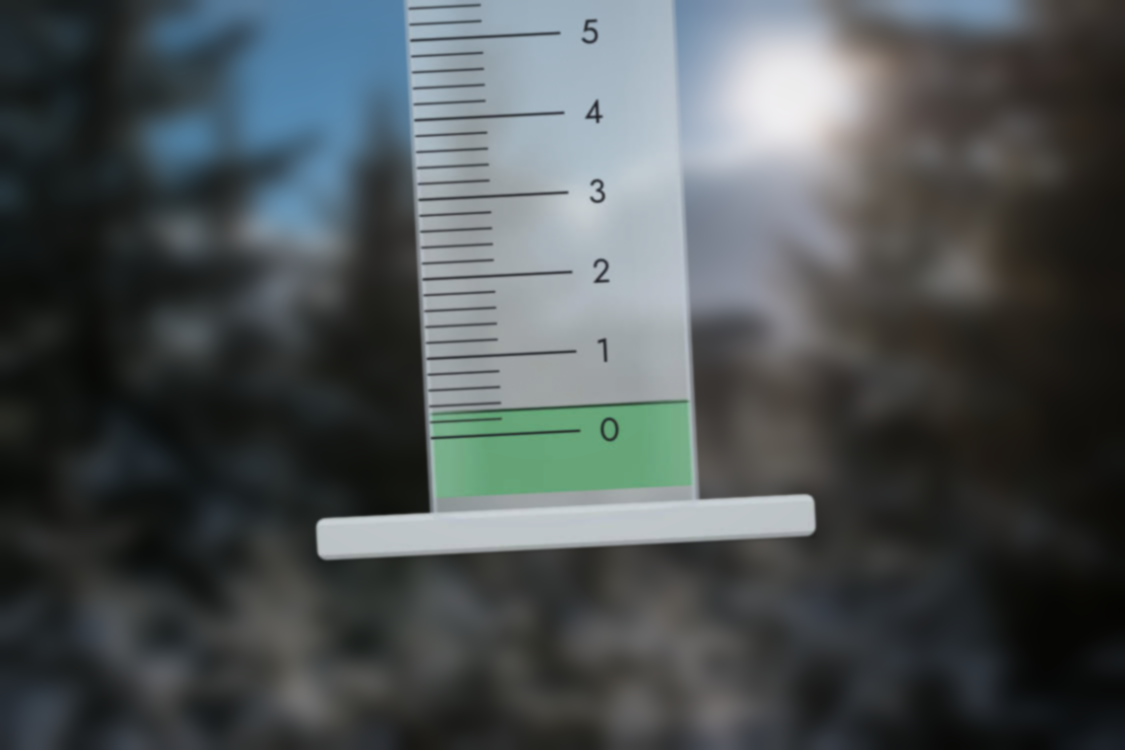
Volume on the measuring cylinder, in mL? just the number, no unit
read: 0.3
